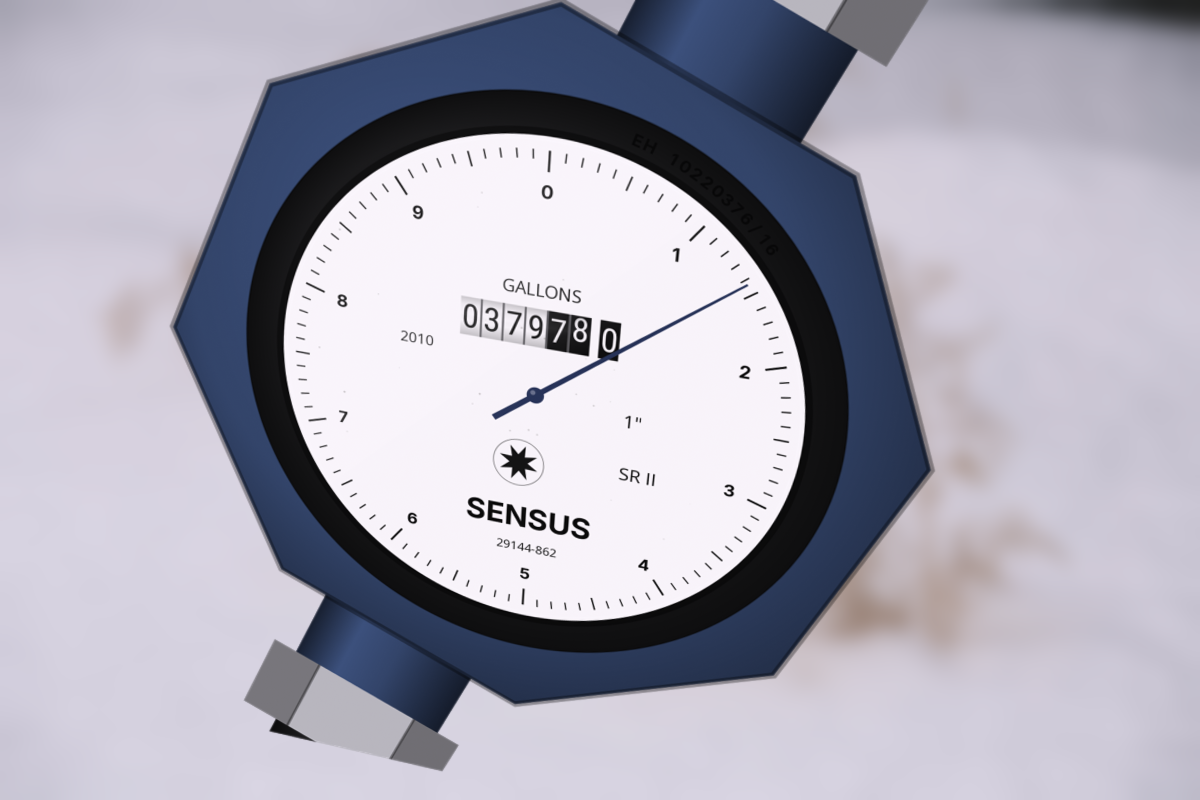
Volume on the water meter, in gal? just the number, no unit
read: 379781.4
